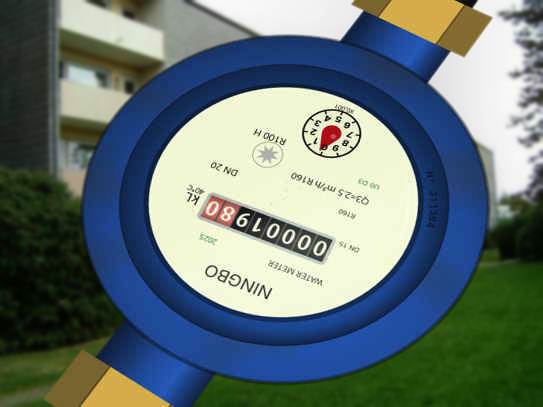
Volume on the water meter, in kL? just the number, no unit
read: 19.800
